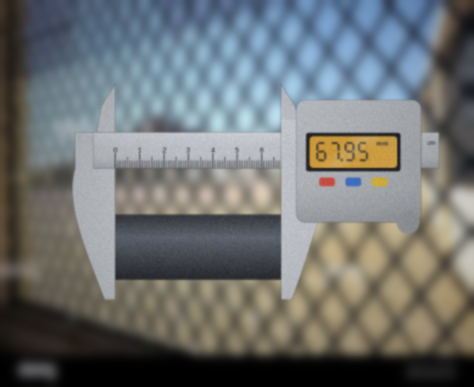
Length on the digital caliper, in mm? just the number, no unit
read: 67.95
